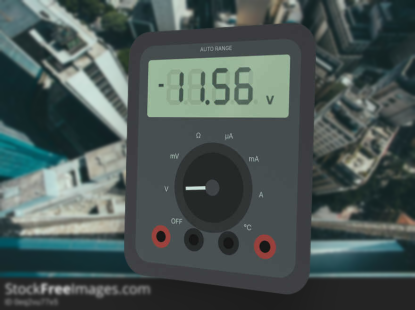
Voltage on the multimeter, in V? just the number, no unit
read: -11.56
